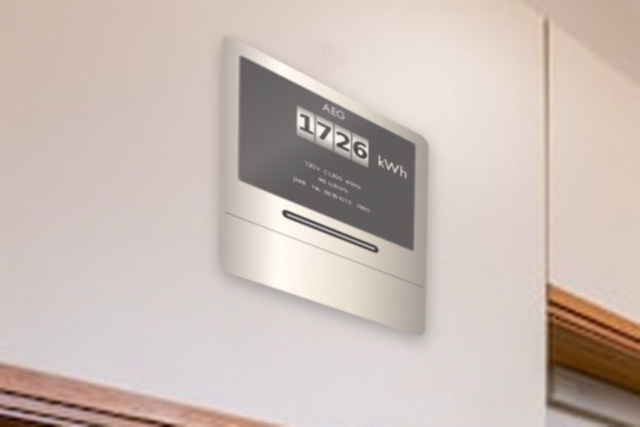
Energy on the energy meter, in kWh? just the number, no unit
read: 1726
